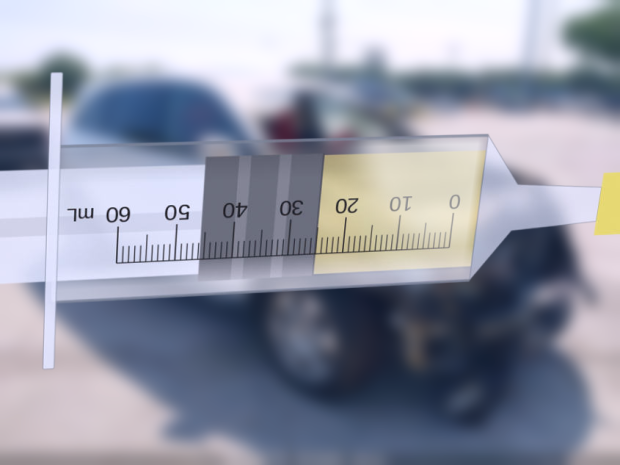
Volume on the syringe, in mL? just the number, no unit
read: 25
